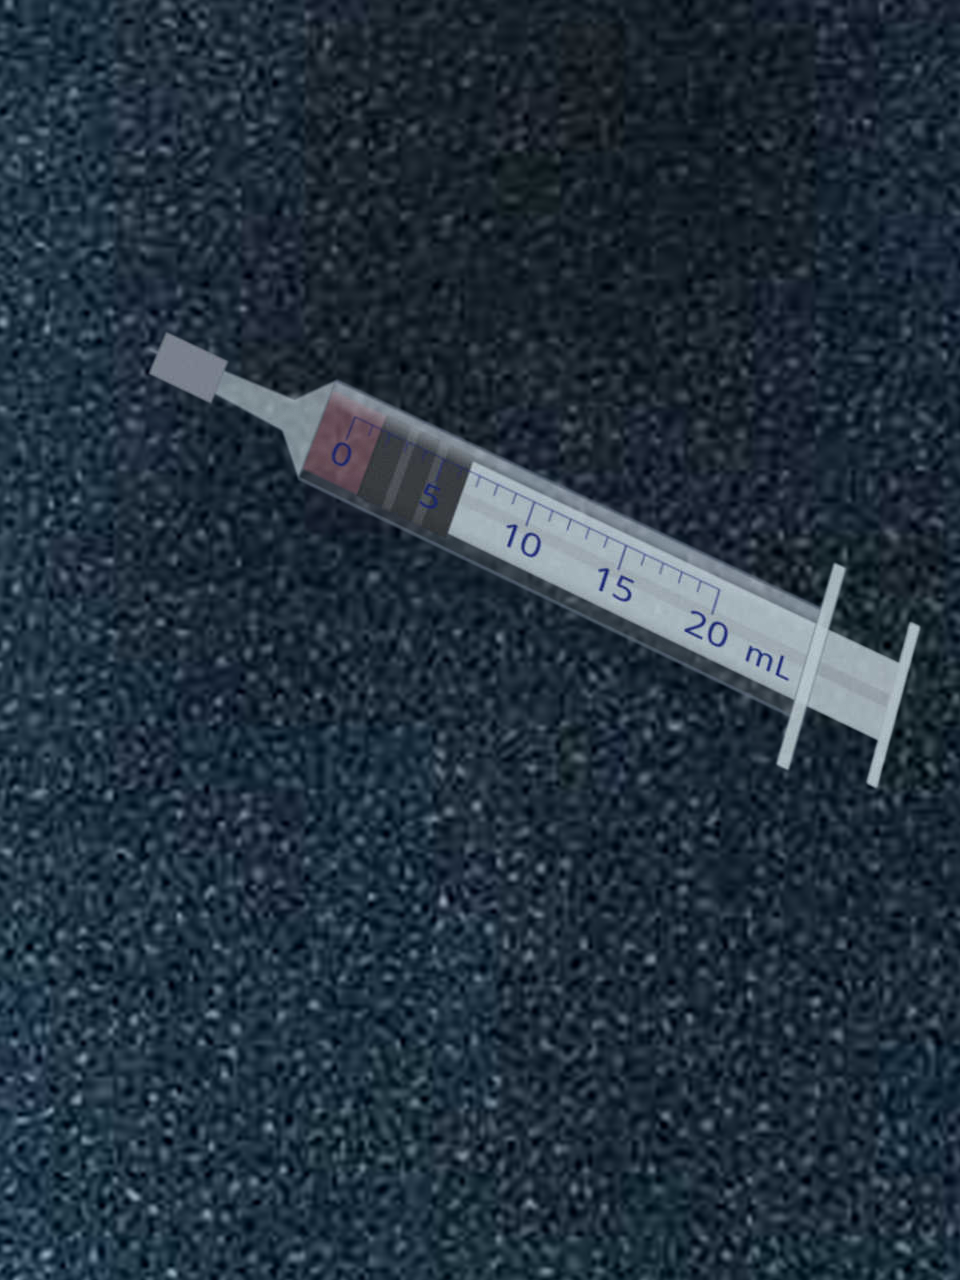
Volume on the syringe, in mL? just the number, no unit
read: 1.5
